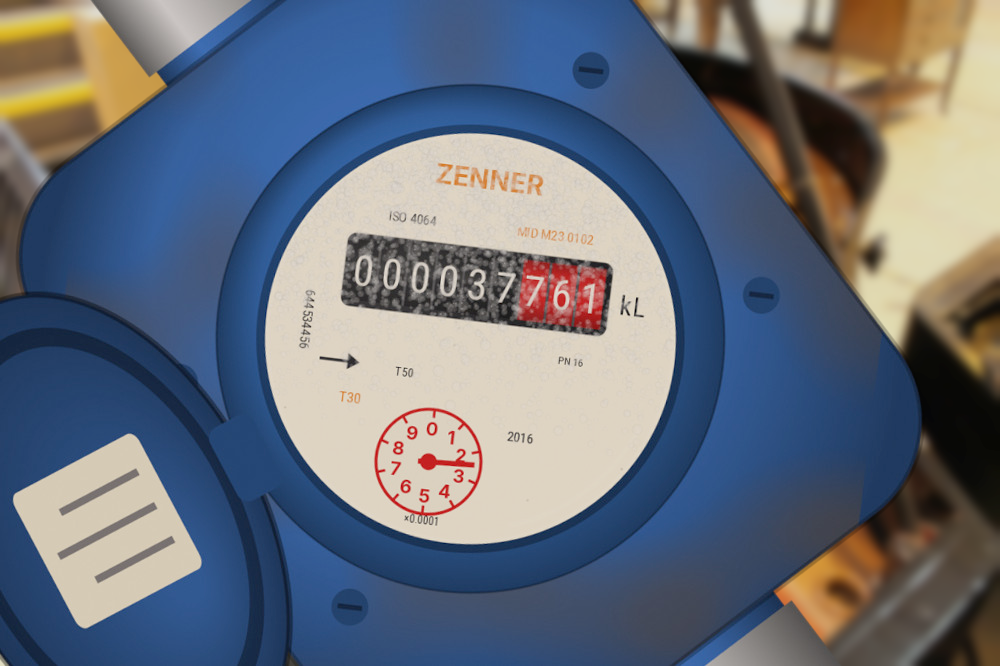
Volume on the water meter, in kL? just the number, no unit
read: 37.7612
